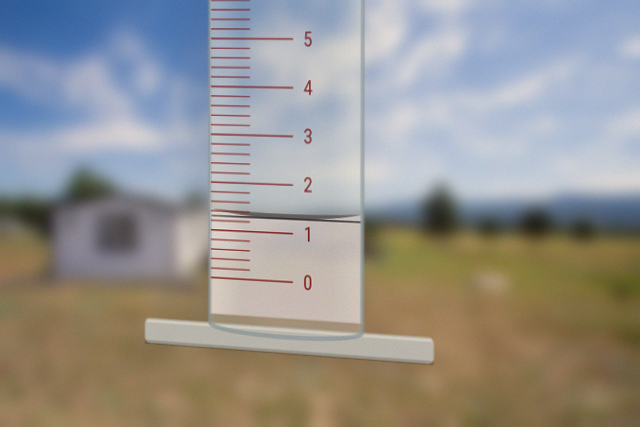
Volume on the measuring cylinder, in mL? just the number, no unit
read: 1.3
